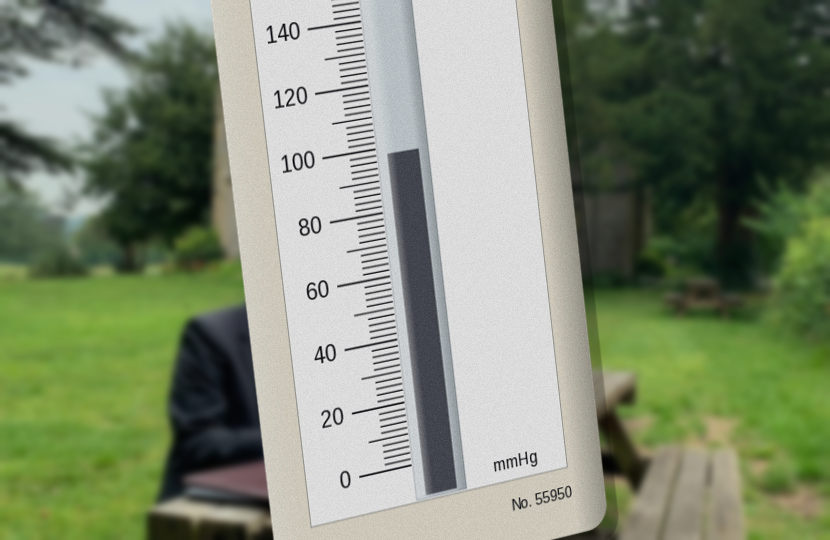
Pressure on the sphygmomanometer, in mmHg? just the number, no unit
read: 98
